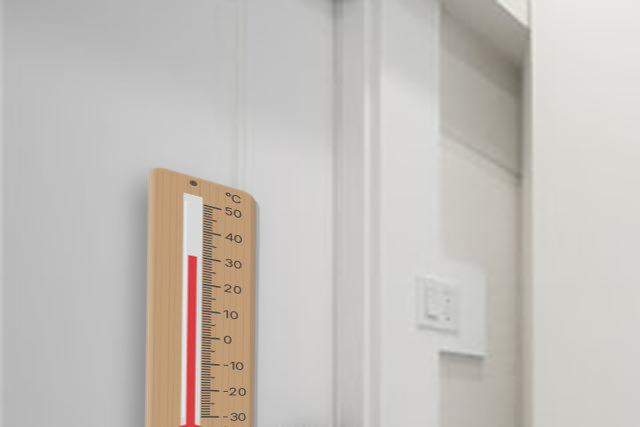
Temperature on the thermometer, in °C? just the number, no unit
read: 30
